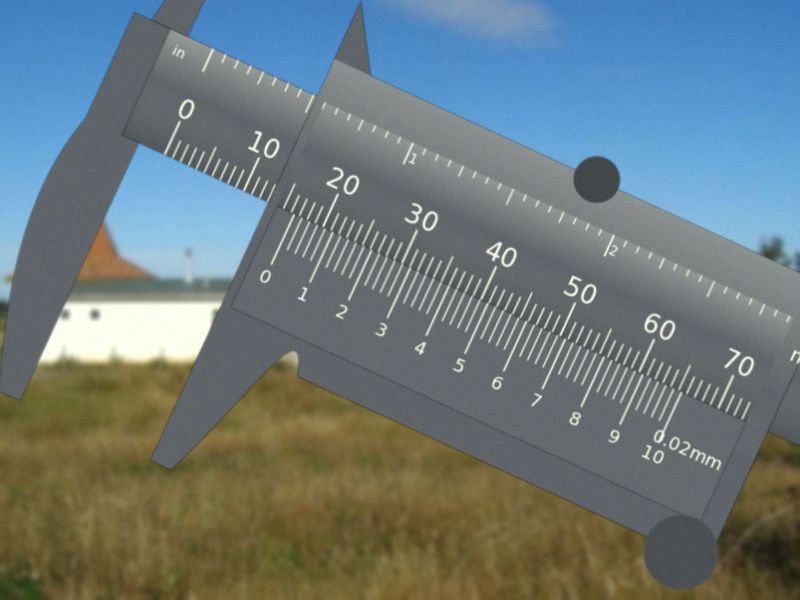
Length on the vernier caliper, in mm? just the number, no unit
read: 16.4
